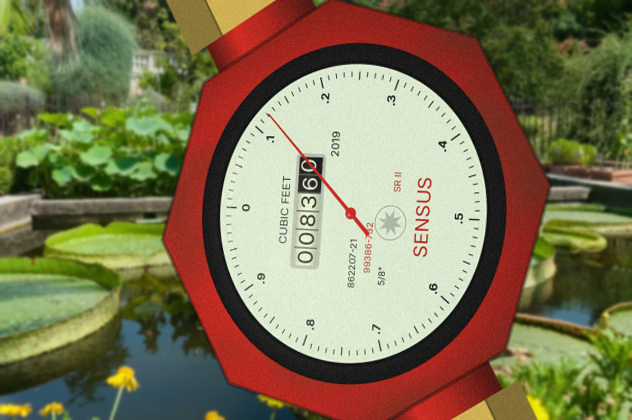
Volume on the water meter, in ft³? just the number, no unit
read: 8360.12
